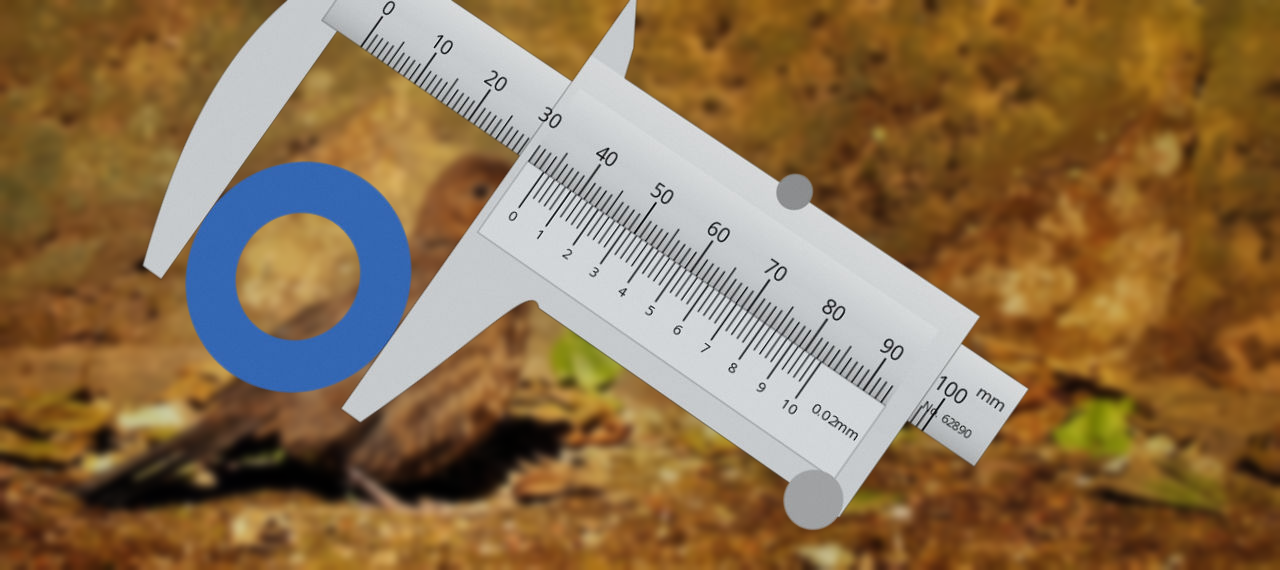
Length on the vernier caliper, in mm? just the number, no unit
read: 33.8
